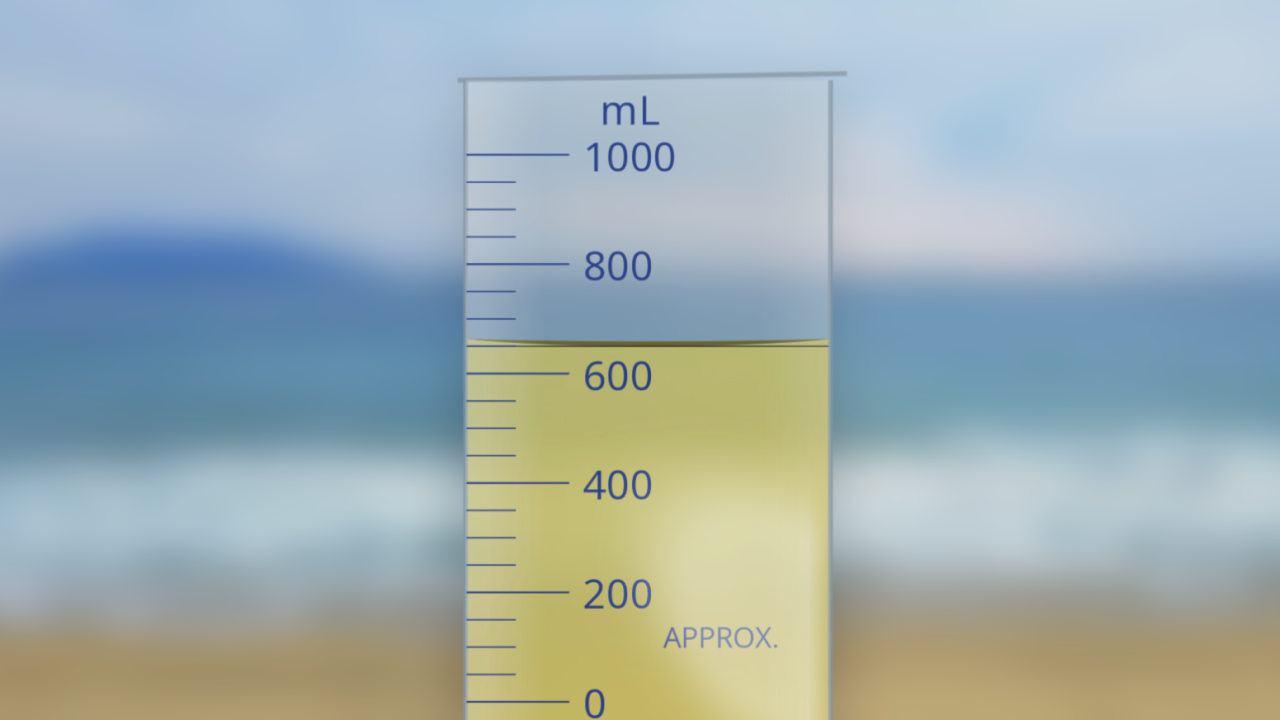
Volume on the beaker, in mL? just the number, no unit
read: 650
